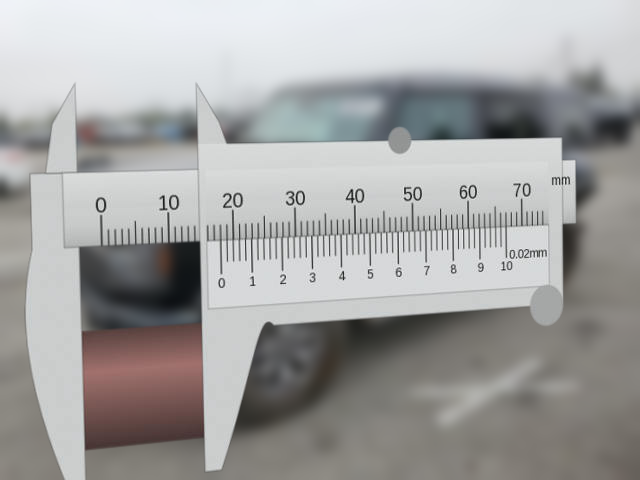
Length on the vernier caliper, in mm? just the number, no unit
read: 18.0
